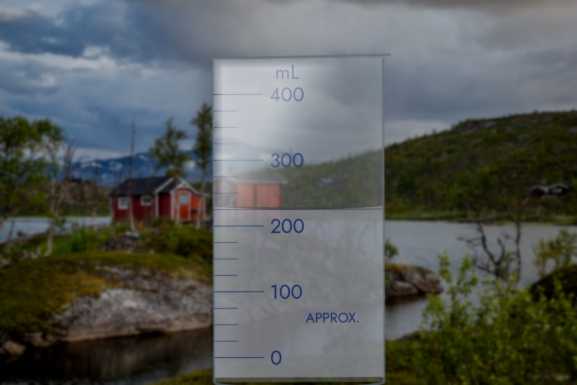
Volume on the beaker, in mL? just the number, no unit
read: 225
